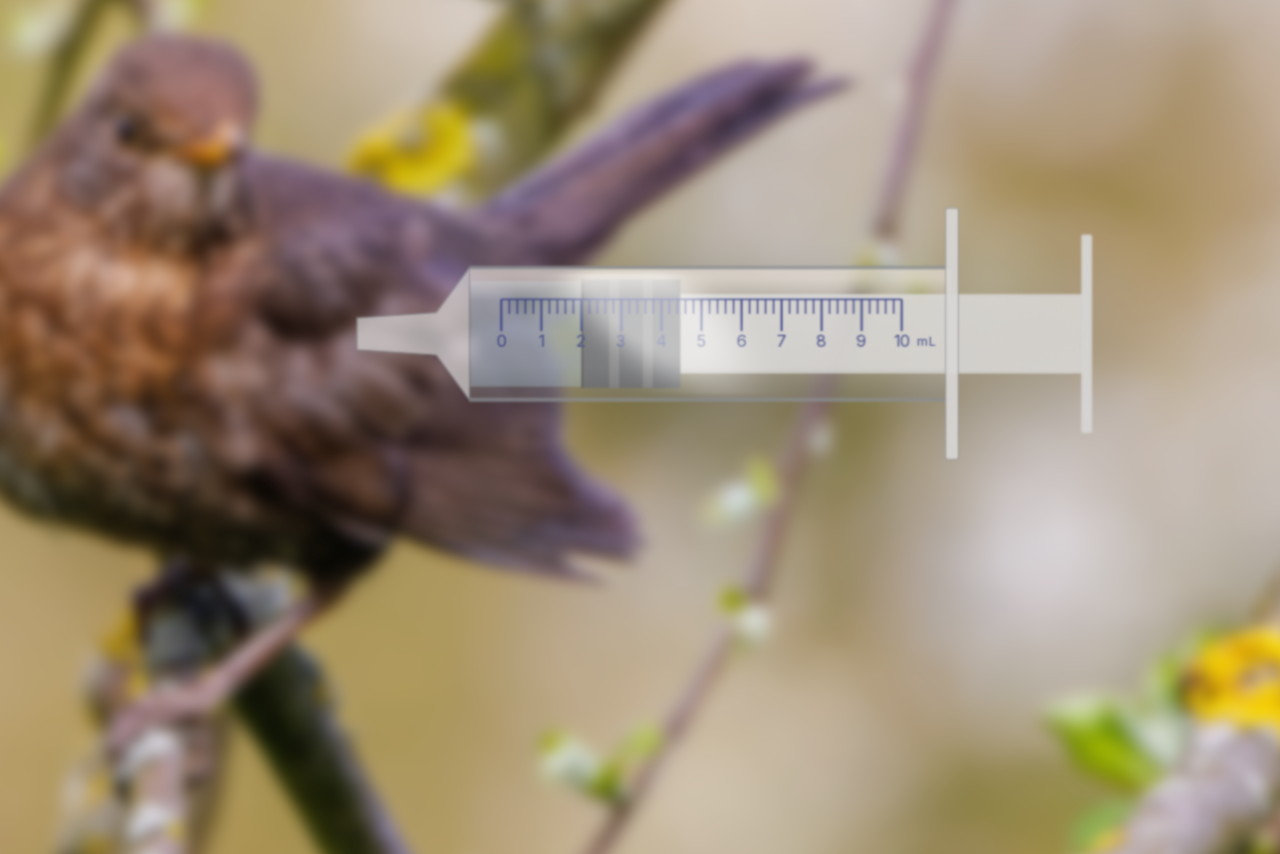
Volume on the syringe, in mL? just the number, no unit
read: 2
